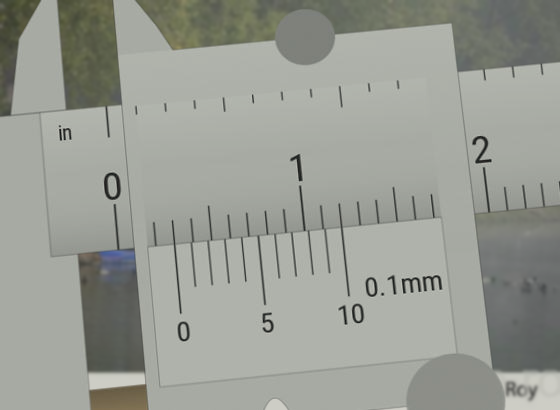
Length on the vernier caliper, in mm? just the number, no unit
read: 3.0
